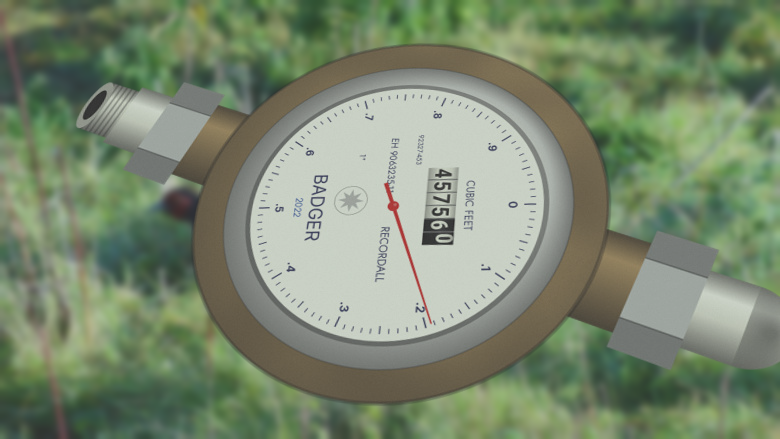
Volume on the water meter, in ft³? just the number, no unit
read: 457560.19
